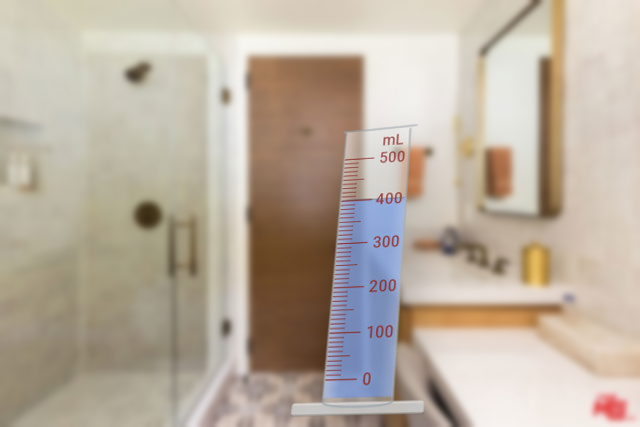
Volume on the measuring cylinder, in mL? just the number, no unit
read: 400
